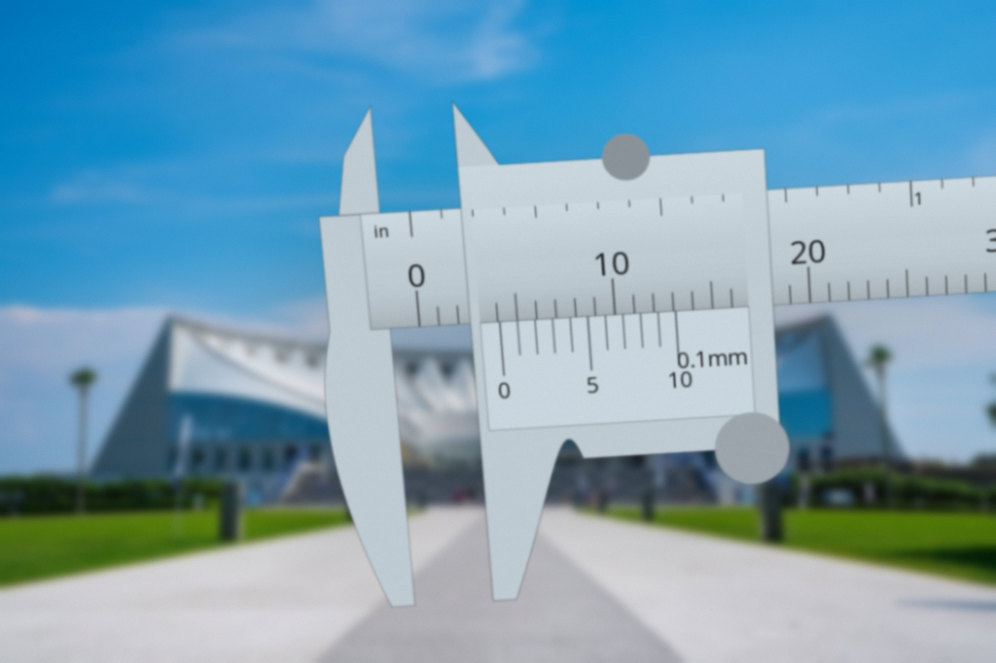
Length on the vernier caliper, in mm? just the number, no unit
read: 4.1
